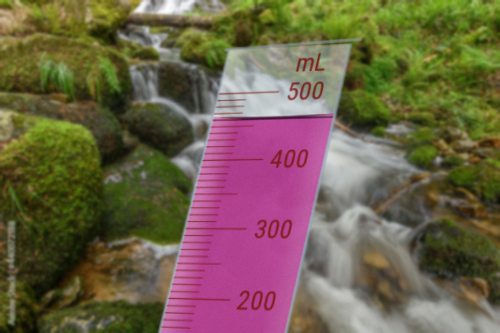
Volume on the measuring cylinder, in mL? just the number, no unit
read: 460
